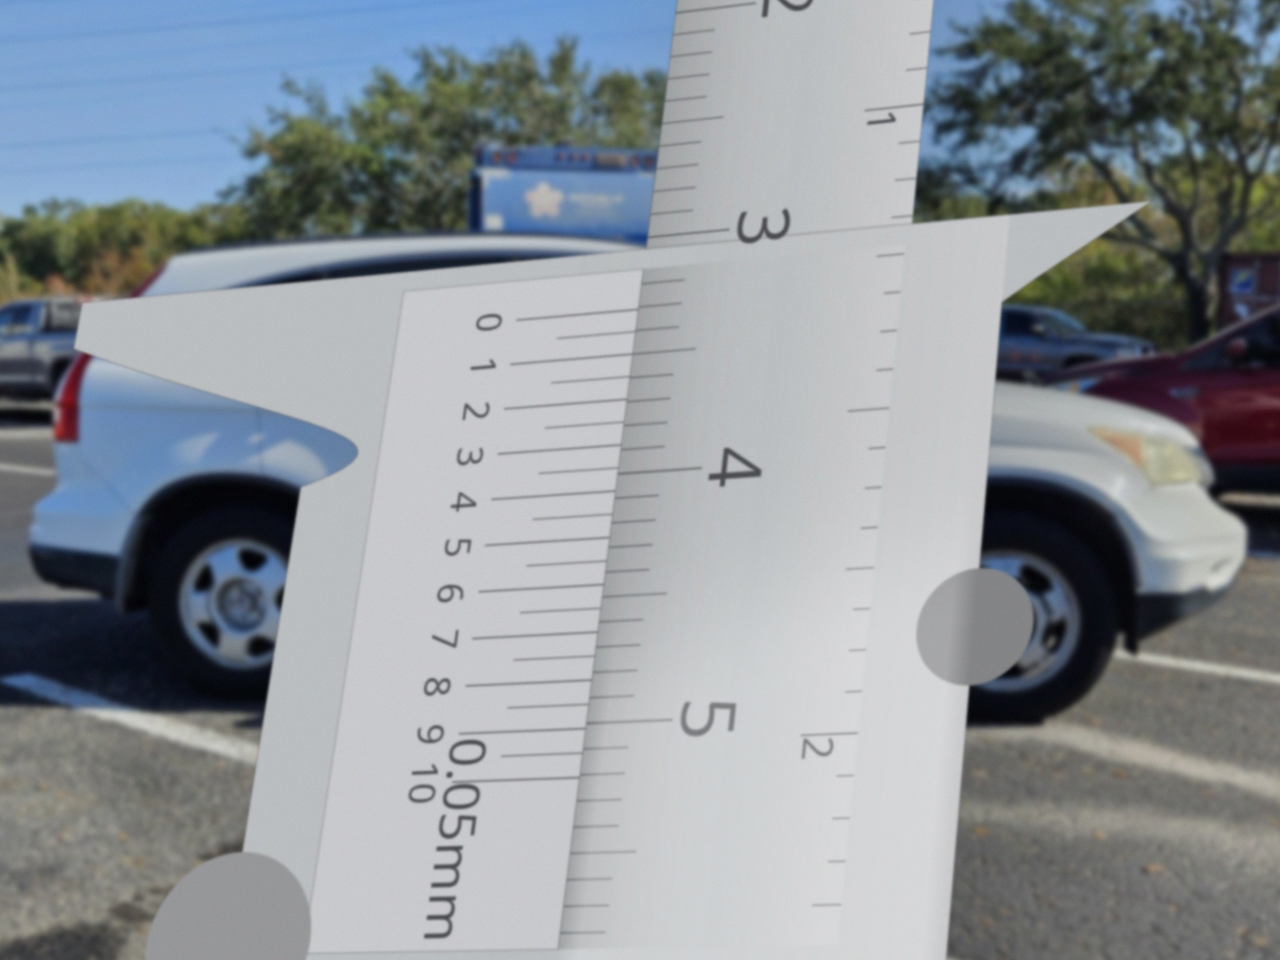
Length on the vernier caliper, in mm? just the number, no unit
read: 33.1
